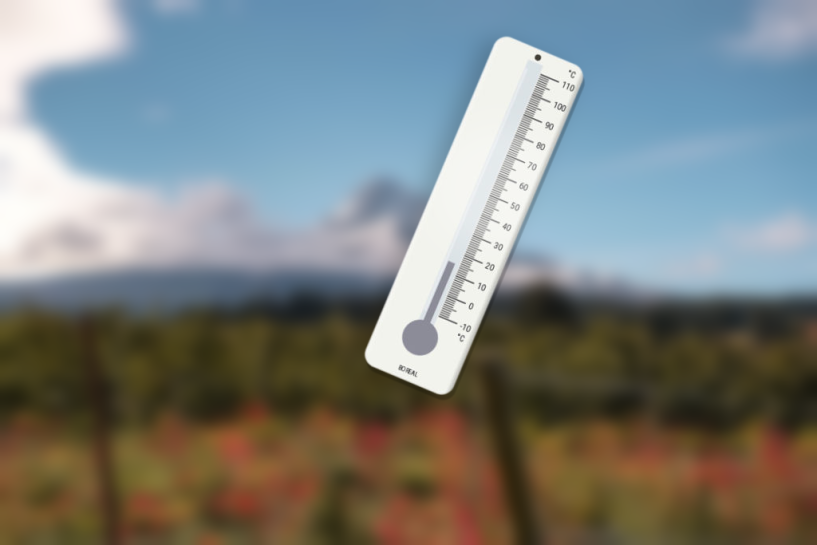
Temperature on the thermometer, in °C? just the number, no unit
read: 15
